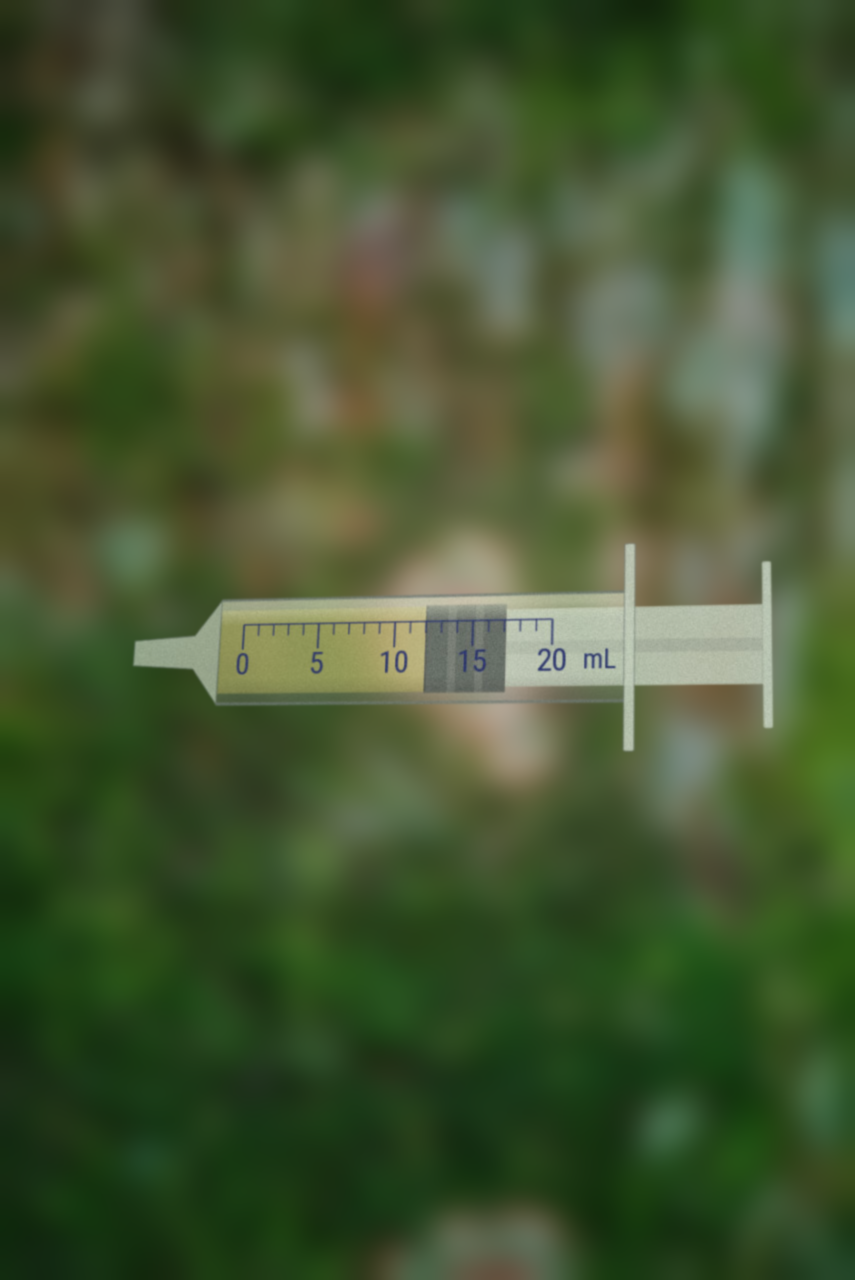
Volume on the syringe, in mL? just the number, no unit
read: 12
